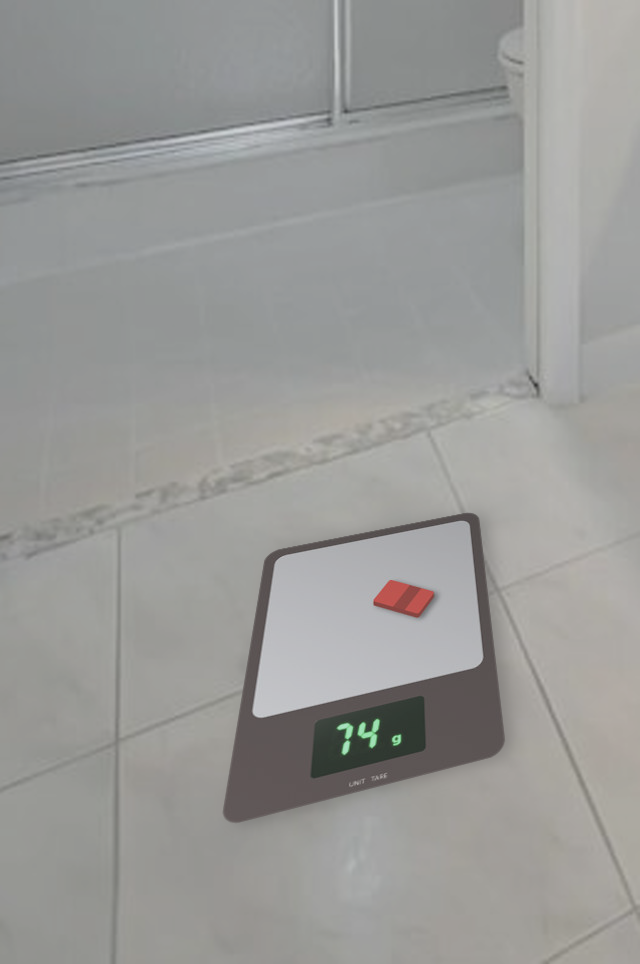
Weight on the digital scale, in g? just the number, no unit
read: 74
